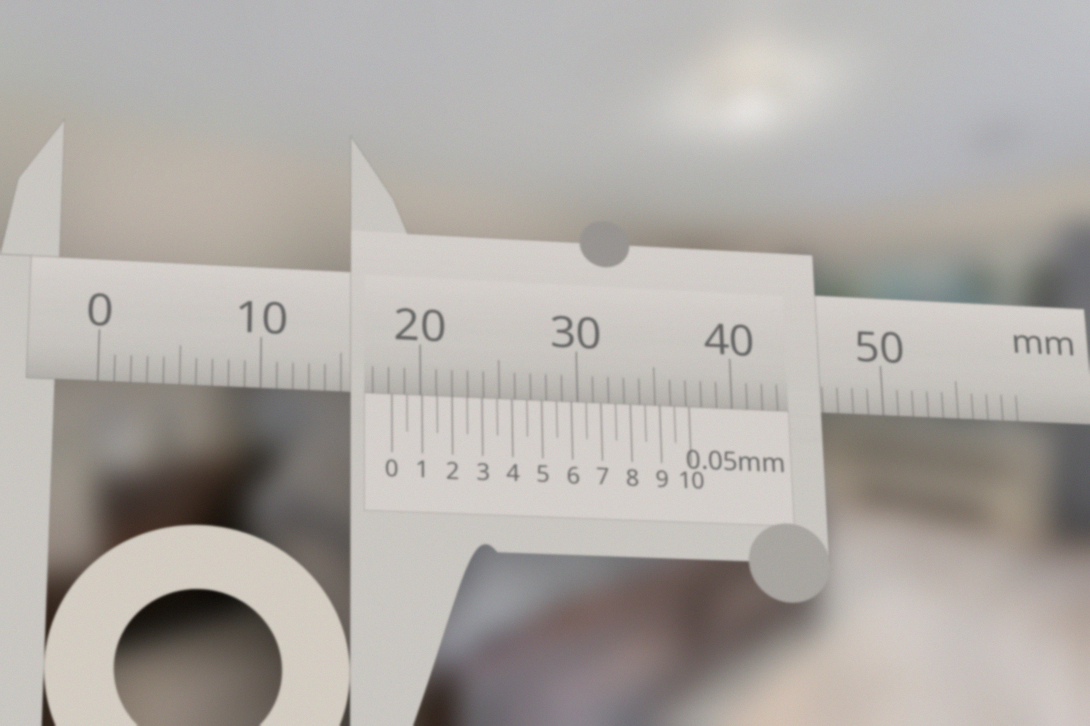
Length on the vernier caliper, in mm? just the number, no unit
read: 18.2
